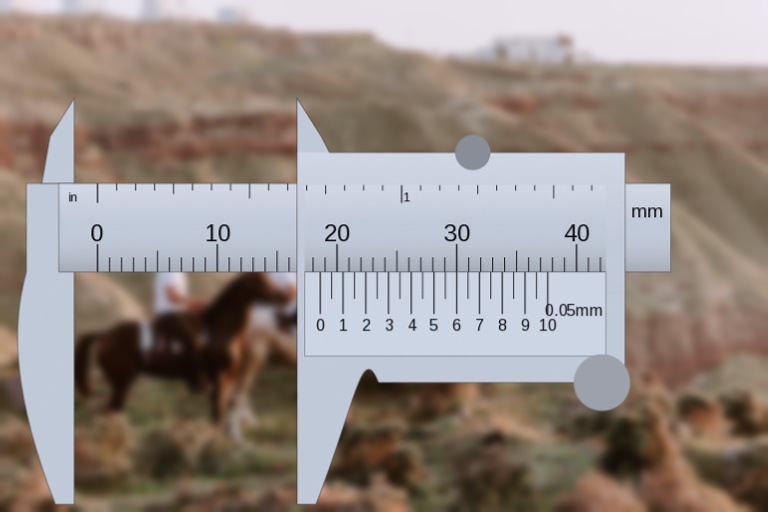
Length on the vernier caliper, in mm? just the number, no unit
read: 18.6
